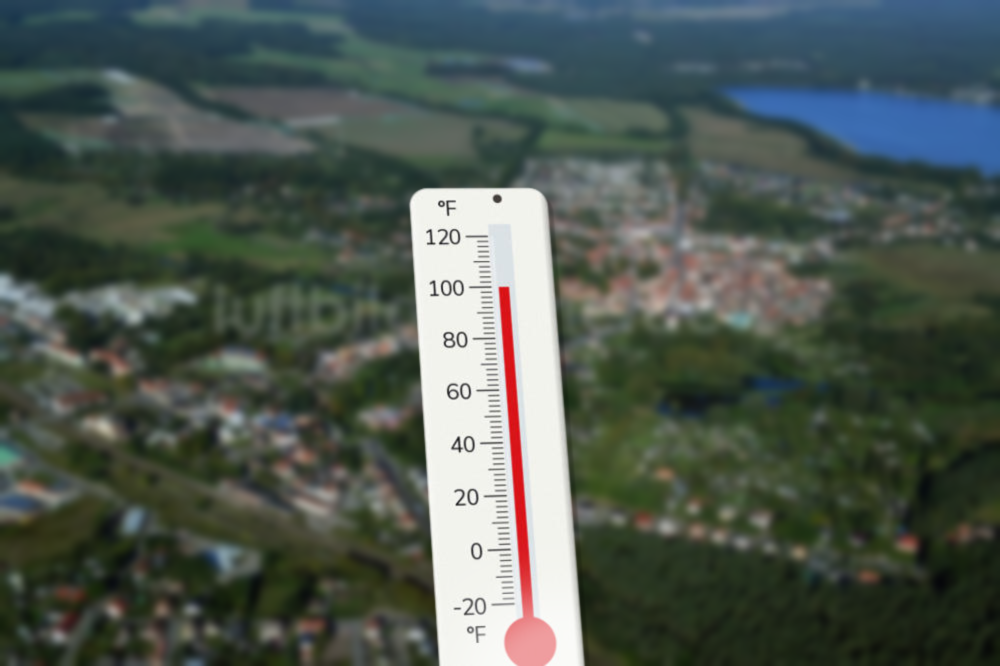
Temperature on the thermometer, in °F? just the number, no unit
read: 100
